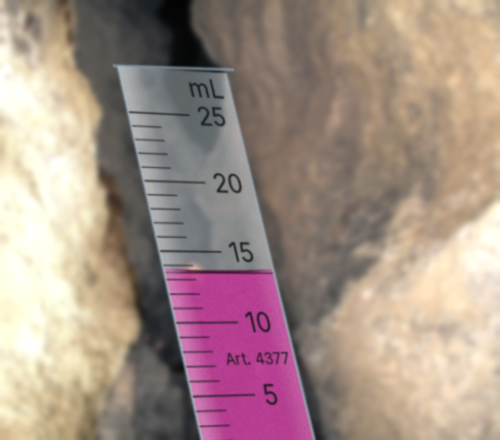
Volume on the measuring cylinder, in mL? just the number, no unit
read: 13.5
